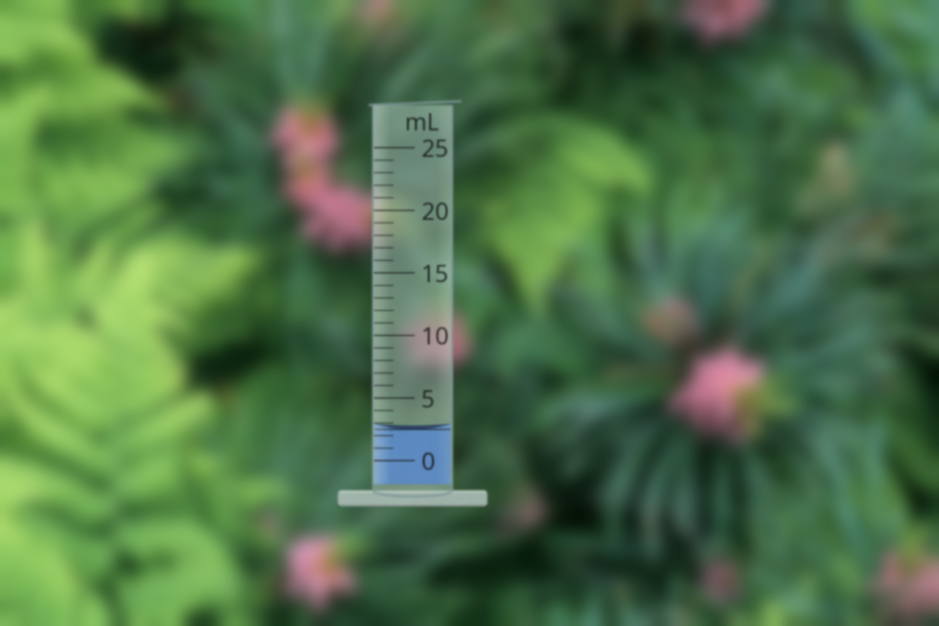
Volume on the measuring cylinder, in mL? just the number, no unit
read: 2.5
